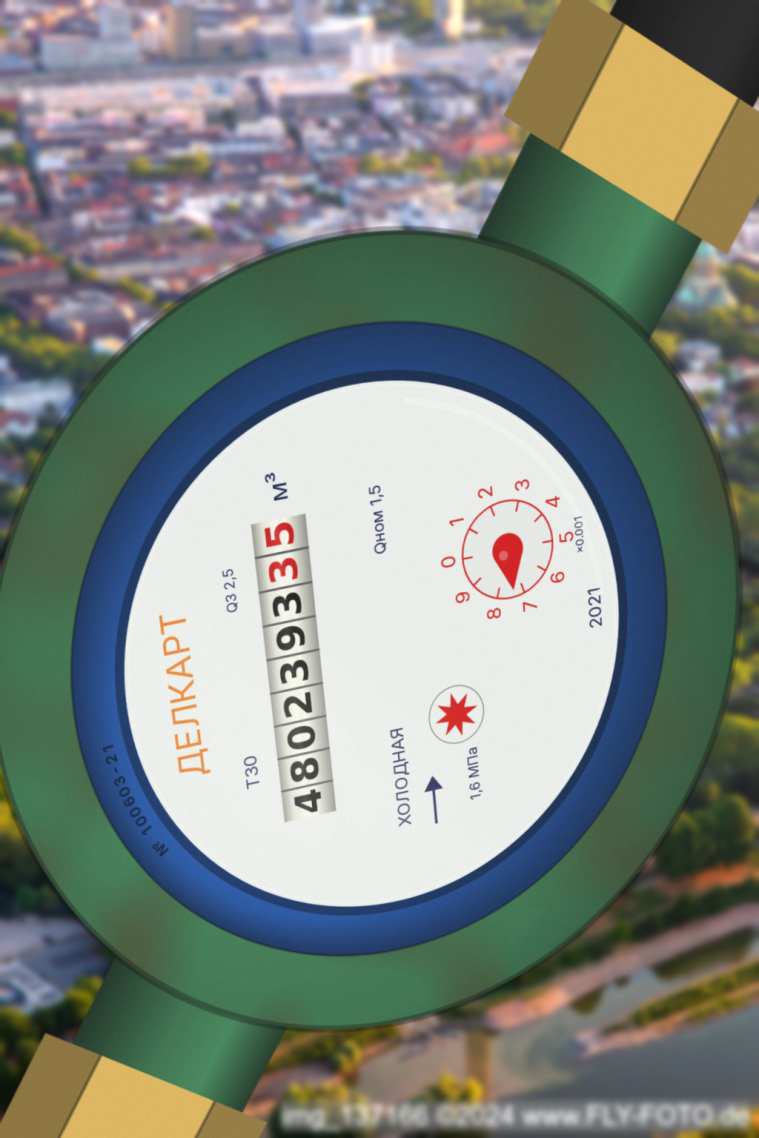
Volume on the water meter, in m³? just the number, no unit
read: 4802393.357
